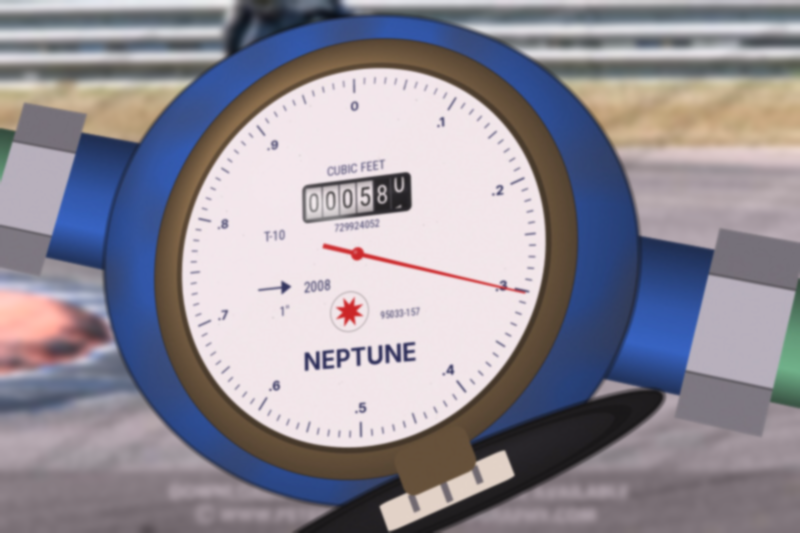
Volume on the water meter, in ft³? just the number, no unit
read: 580.30
